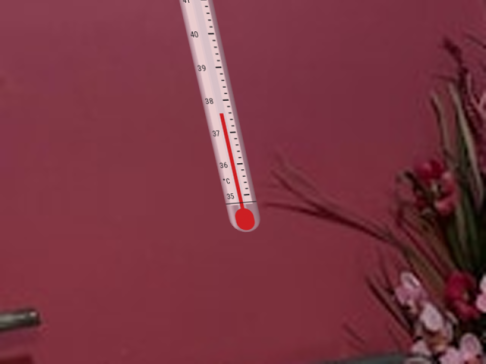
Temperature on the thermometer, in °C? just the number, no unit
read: 37.6
